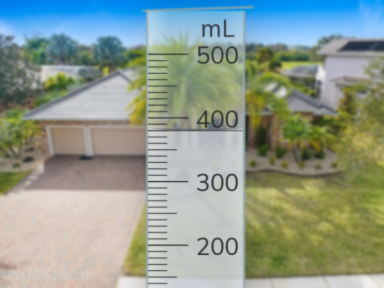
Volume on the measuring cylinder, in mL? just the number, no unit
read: 380
